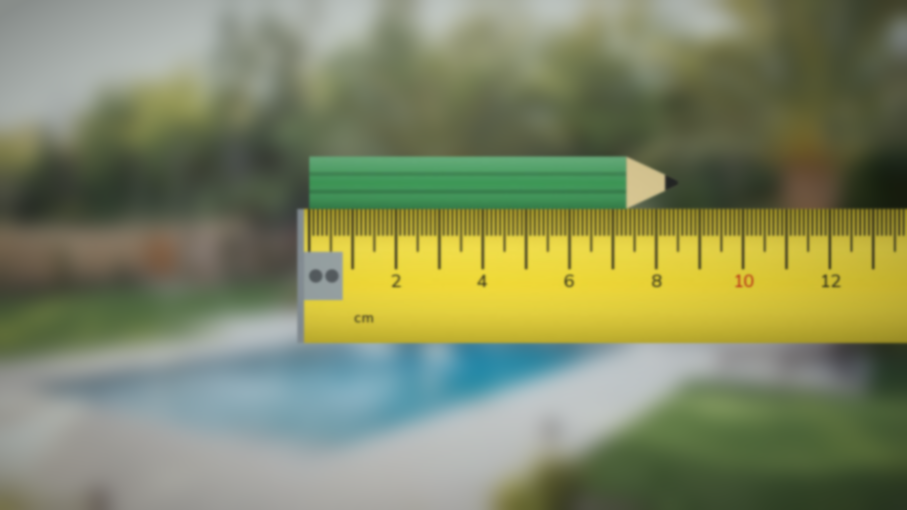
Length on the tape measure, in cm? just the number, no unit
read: 8.5
